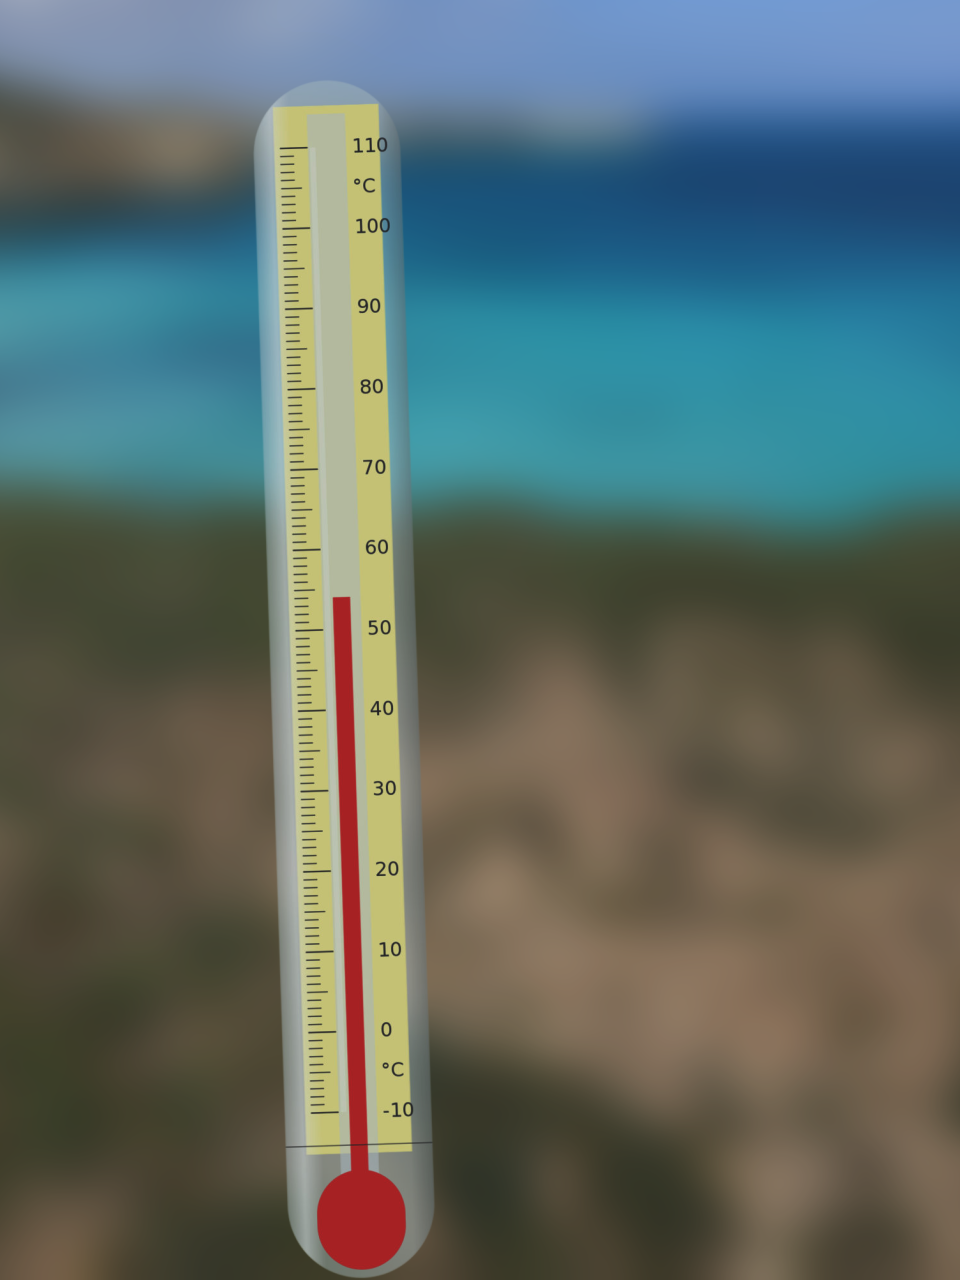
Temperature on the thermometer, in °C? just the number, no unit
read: 54
